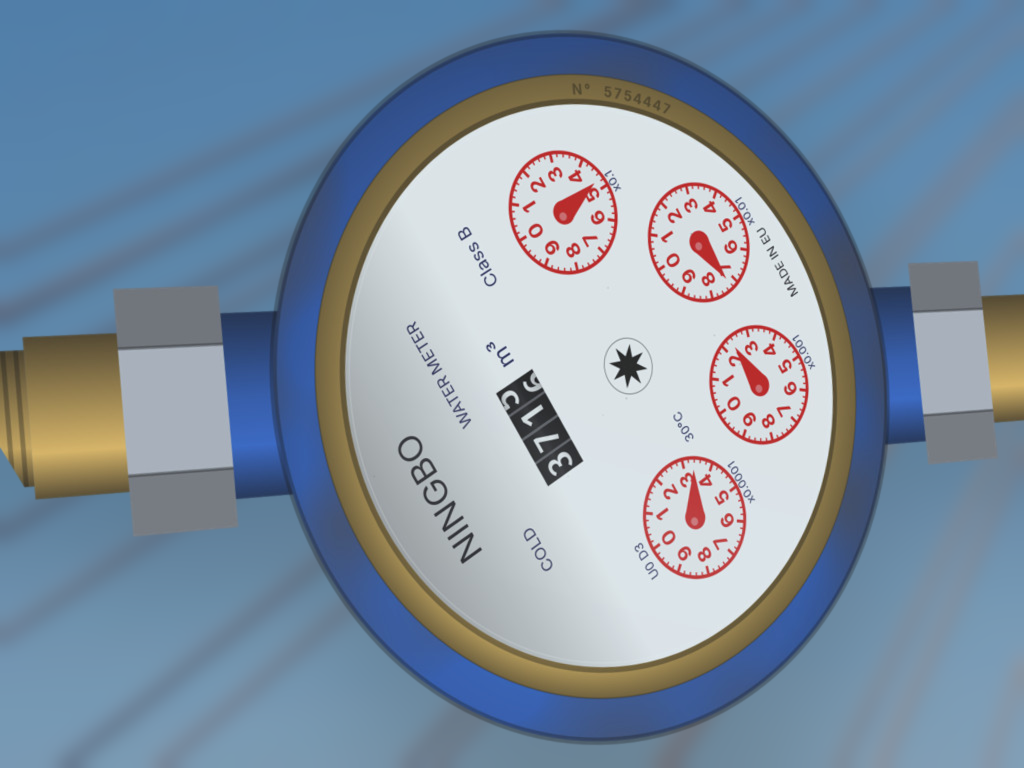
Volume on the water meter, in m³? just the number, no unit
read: 3715.4723
